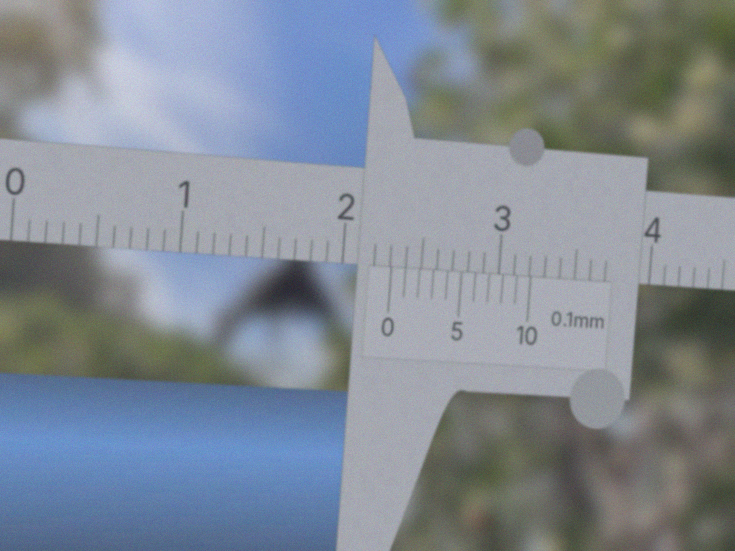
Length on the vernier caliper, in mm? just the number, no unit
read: 23.1
